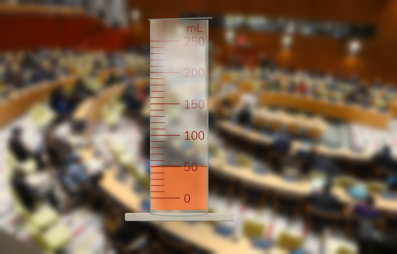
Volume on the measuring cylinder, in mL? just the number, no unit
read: 50
